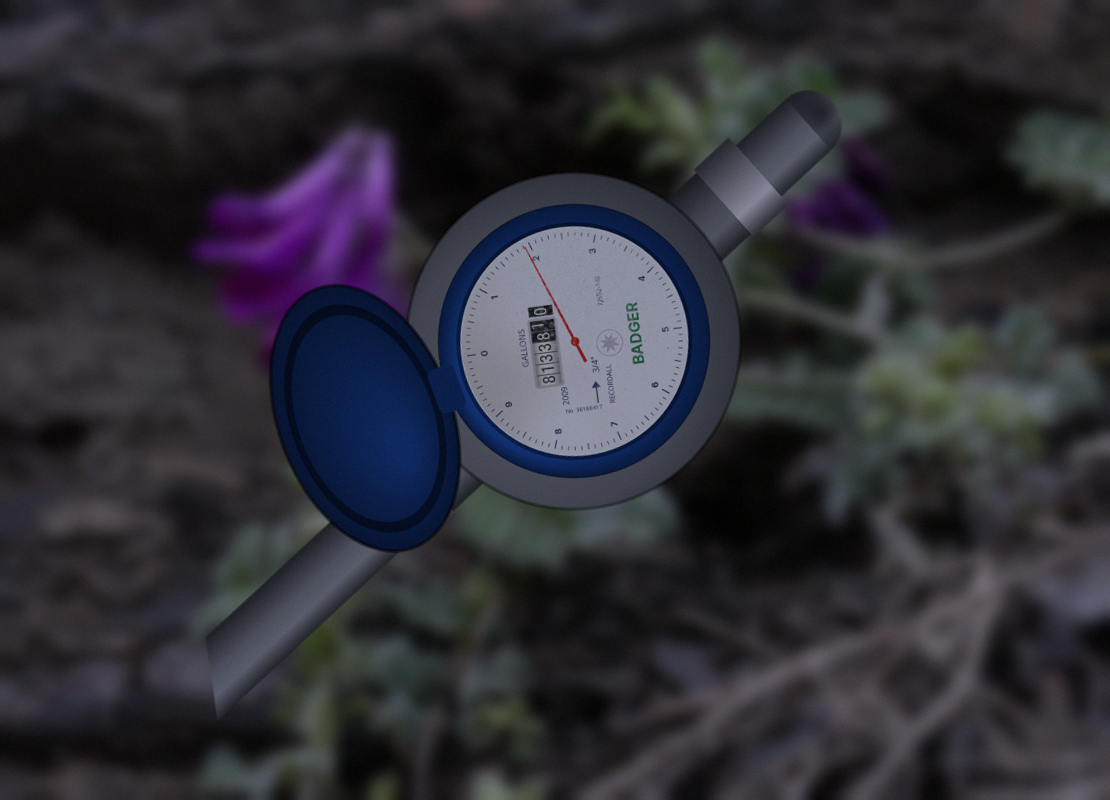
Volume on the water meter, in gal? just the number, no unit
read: 8133811.9
